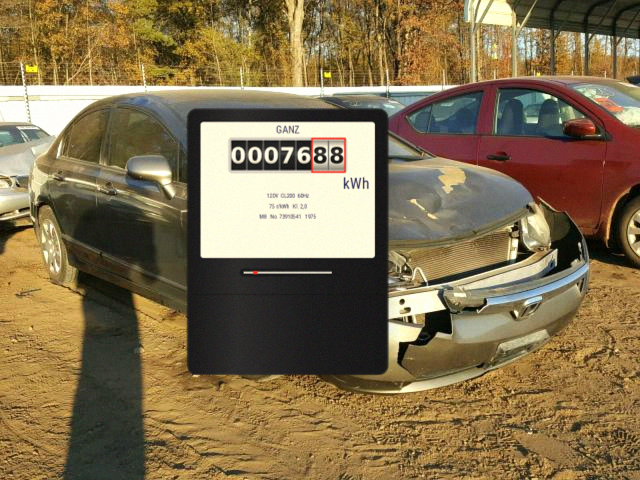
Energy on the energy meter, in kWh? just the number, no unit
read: 76.88
